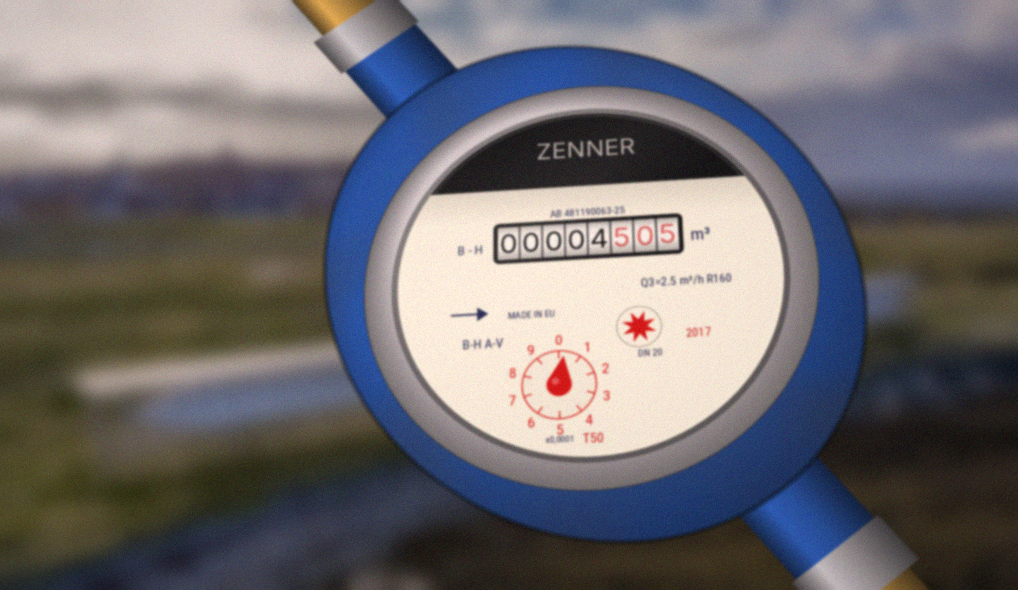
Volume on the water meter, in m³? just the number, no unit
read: 4.5050
